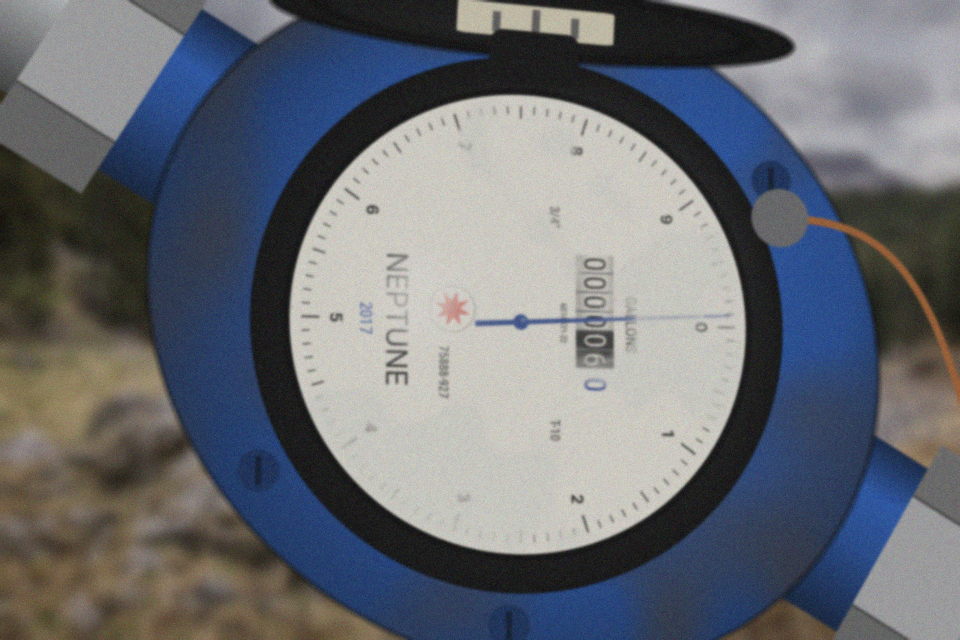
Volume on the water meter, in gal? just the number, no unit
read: 59.9
